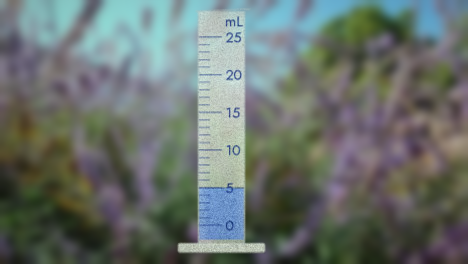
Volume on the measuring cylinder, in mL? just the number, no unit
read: 5
